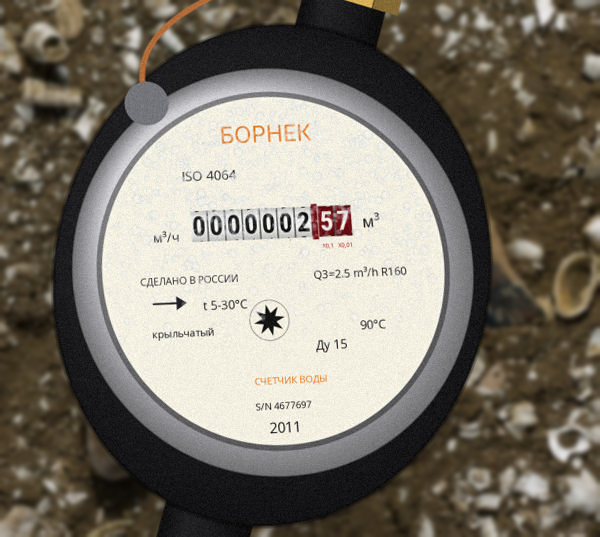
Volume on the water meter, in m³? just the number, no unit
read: 2.57
